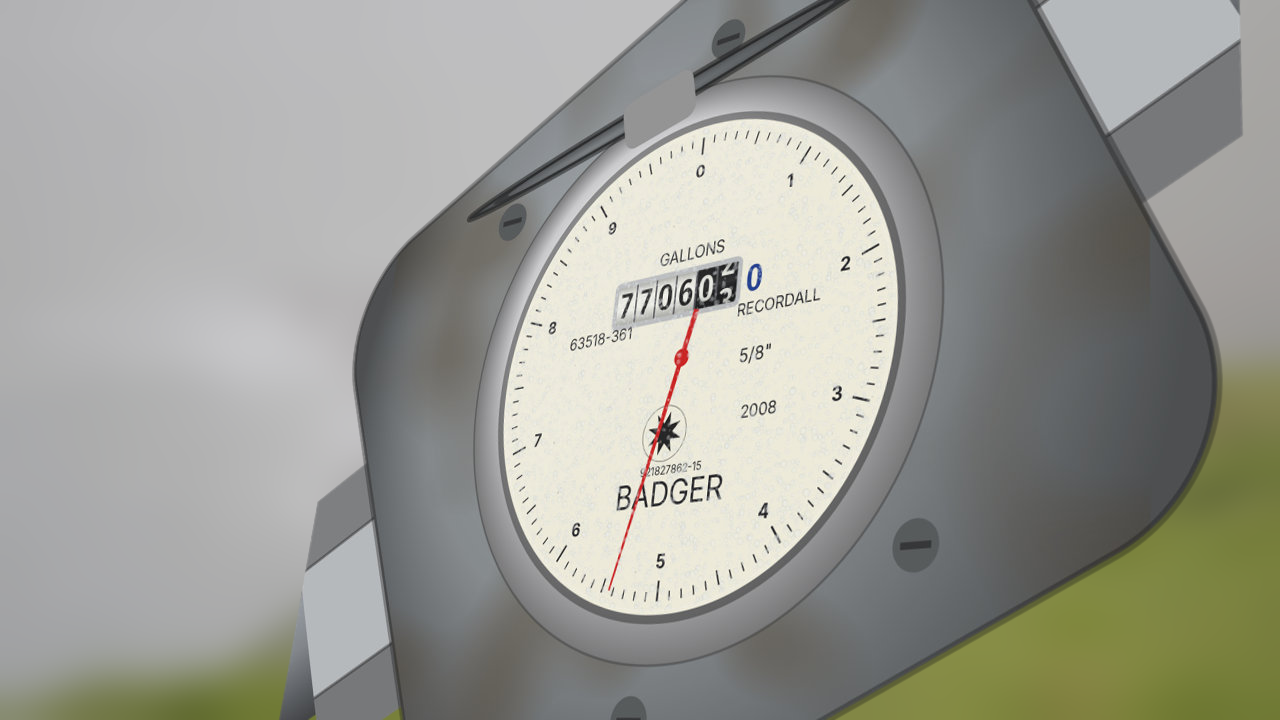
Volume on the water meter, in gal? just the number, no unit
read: 7706025.4
